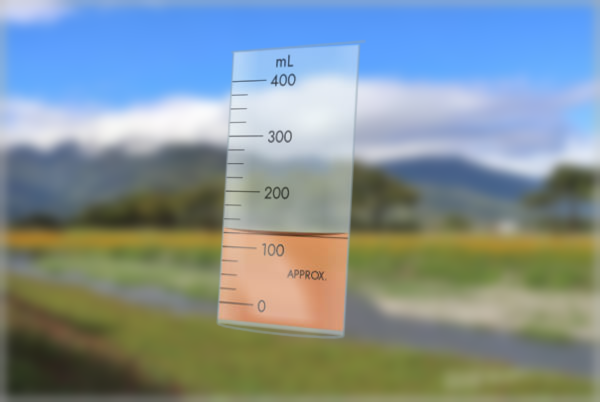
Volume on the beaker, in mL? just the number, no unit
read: 125
